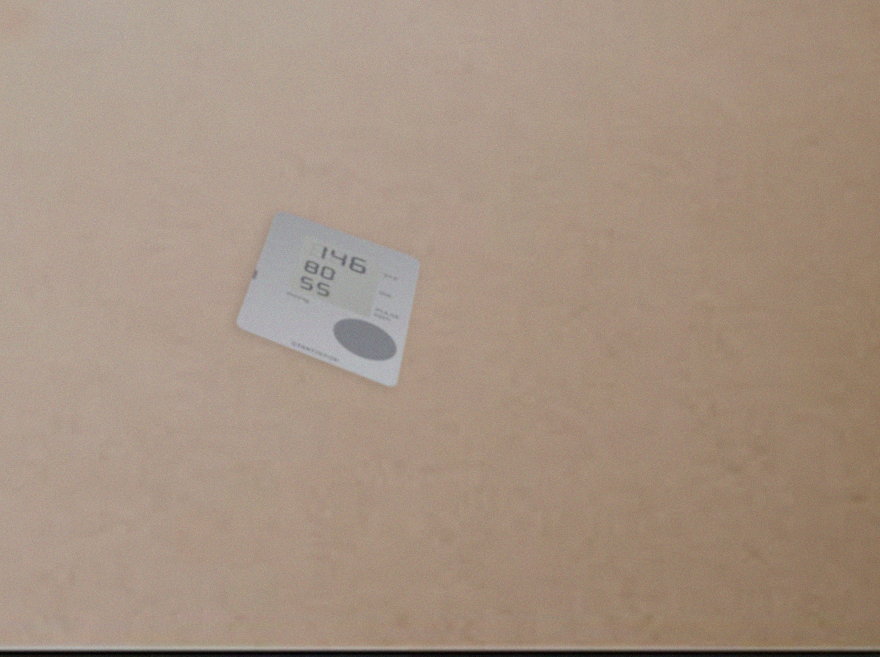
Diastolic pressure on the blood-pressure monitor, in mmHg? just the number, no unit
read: 80
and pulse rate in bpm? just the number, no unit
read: 55
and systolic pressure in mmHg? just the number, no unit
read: 146
